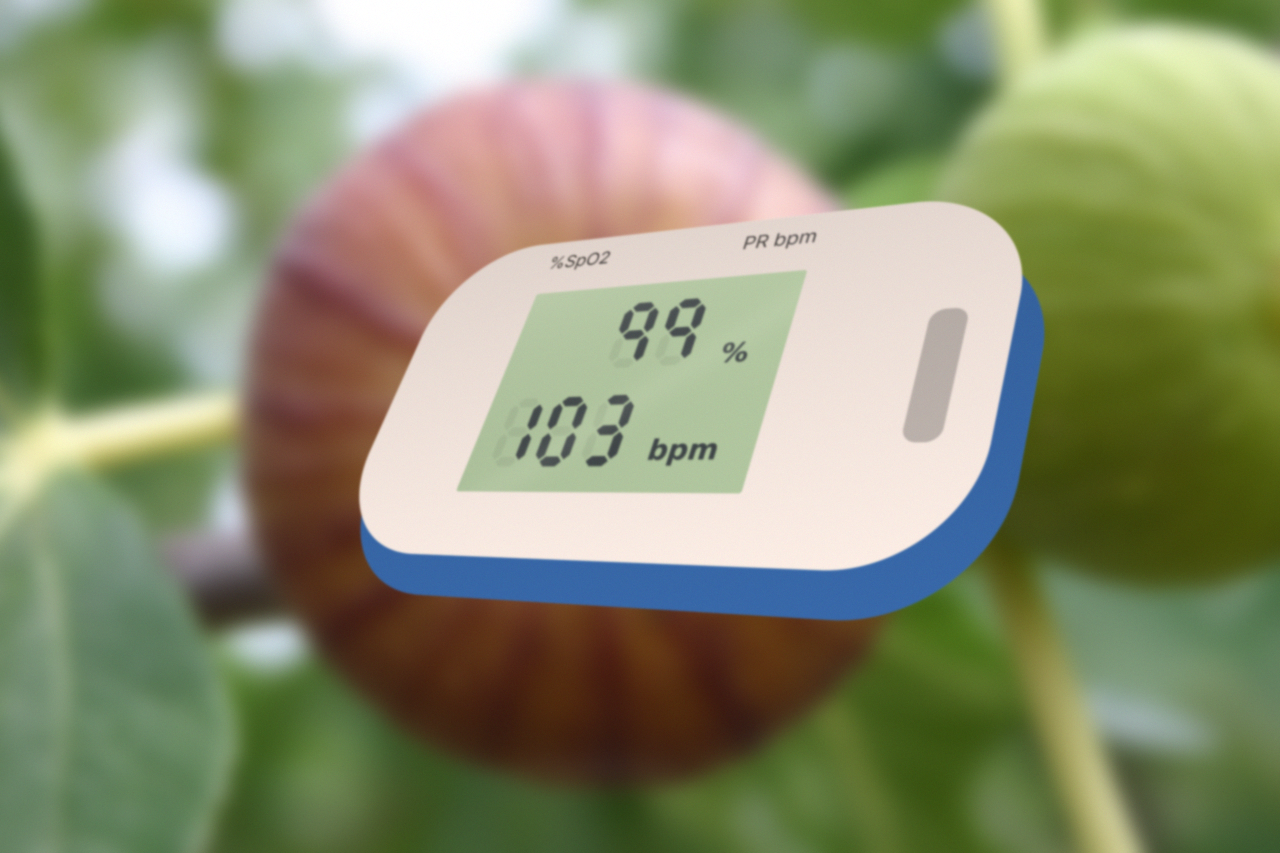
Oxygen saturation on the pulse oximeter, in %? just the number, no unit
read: 99
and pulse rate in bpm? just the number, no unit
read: 103
